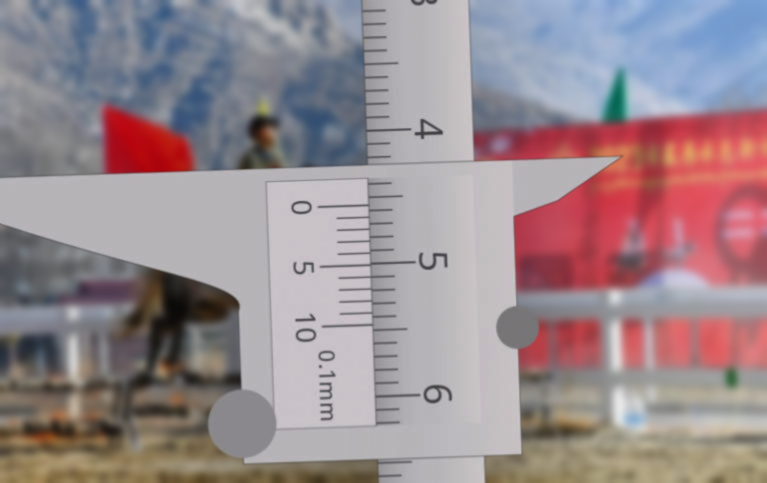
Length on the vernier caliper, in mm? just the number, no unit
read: 45.6
